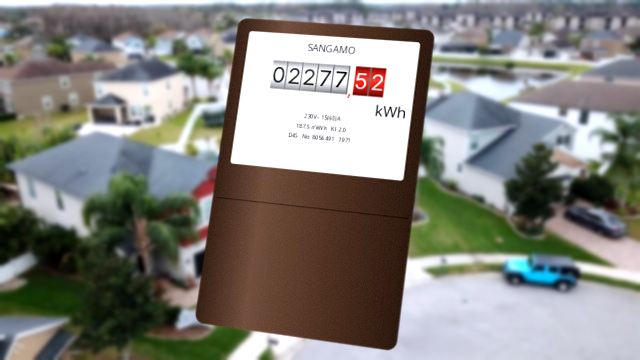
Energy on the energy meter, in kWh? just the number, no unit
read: 2277.52
